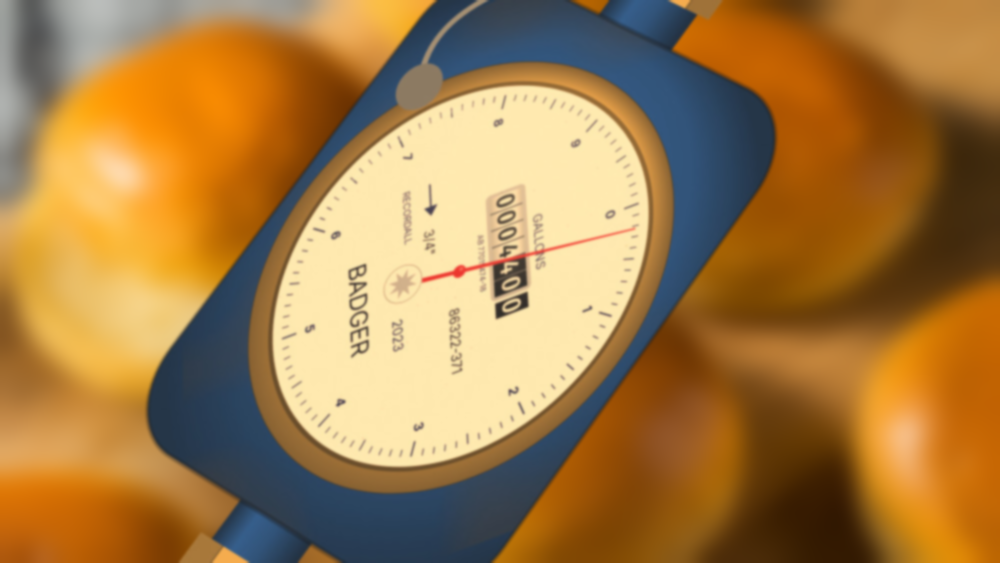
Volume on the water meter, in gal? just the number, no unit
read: 4400.2
